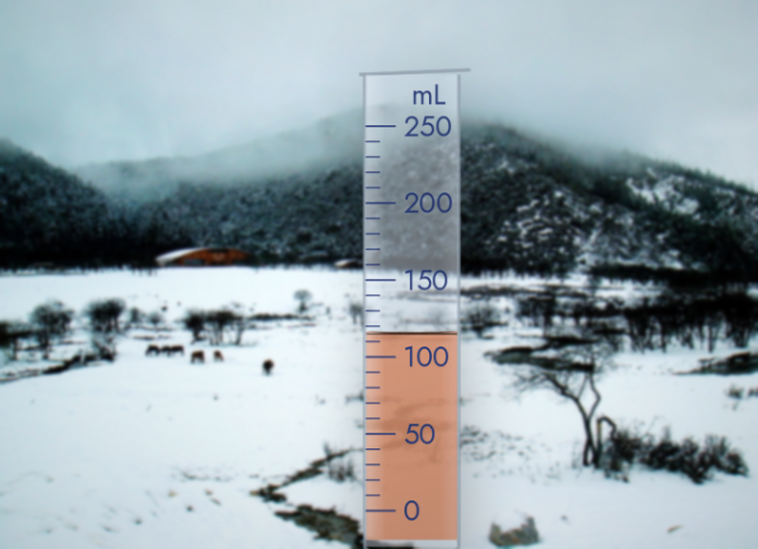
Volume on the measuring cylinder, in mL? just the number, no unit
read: 115
